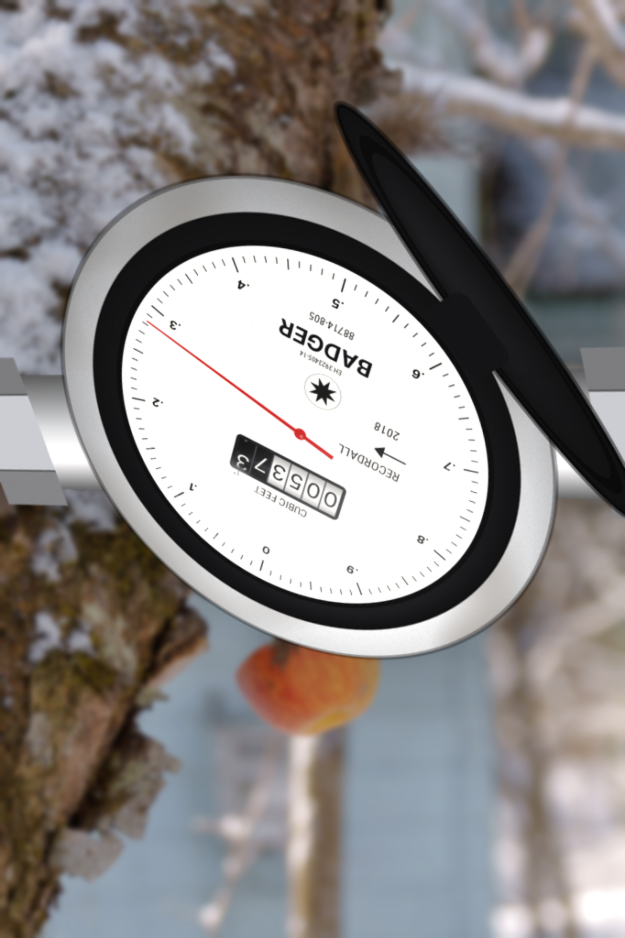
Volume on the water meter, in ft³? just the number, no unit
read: 5373.28
